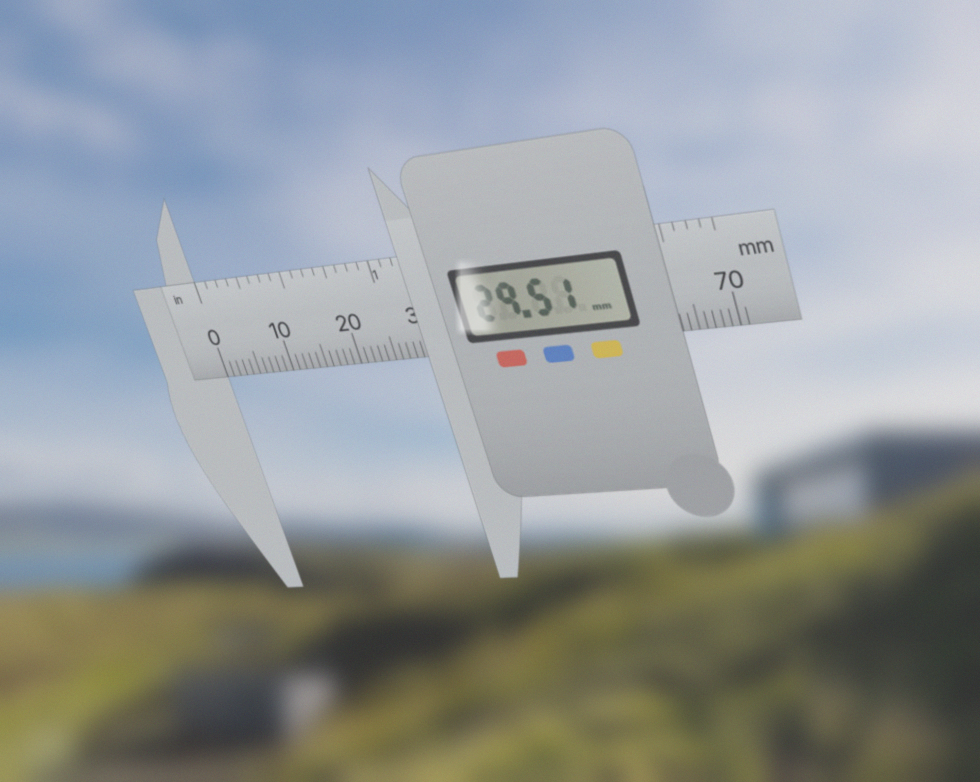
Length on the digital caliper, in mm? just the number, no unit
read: 29.51
